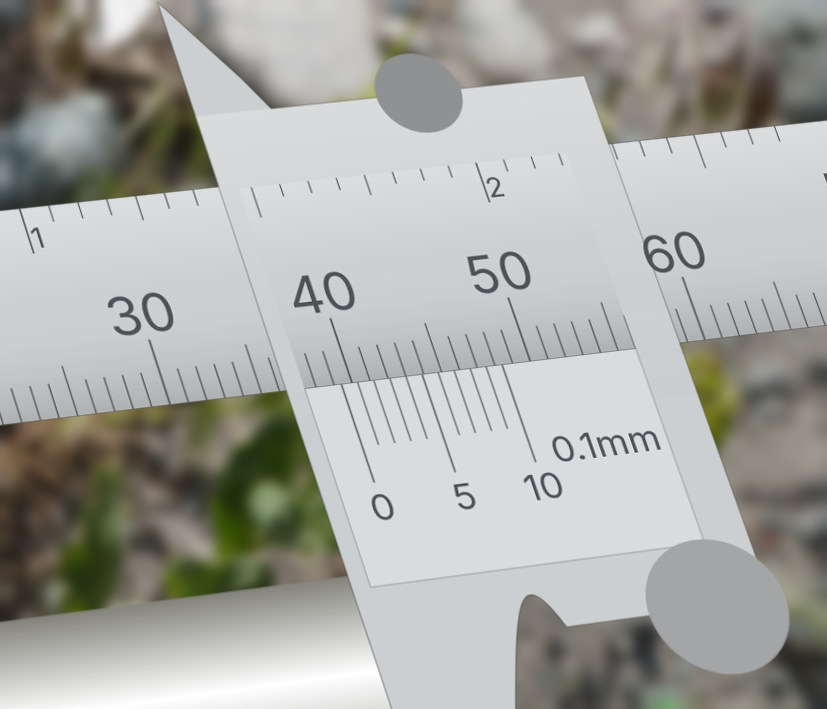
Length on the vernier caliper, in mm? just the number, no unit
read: 39.4
